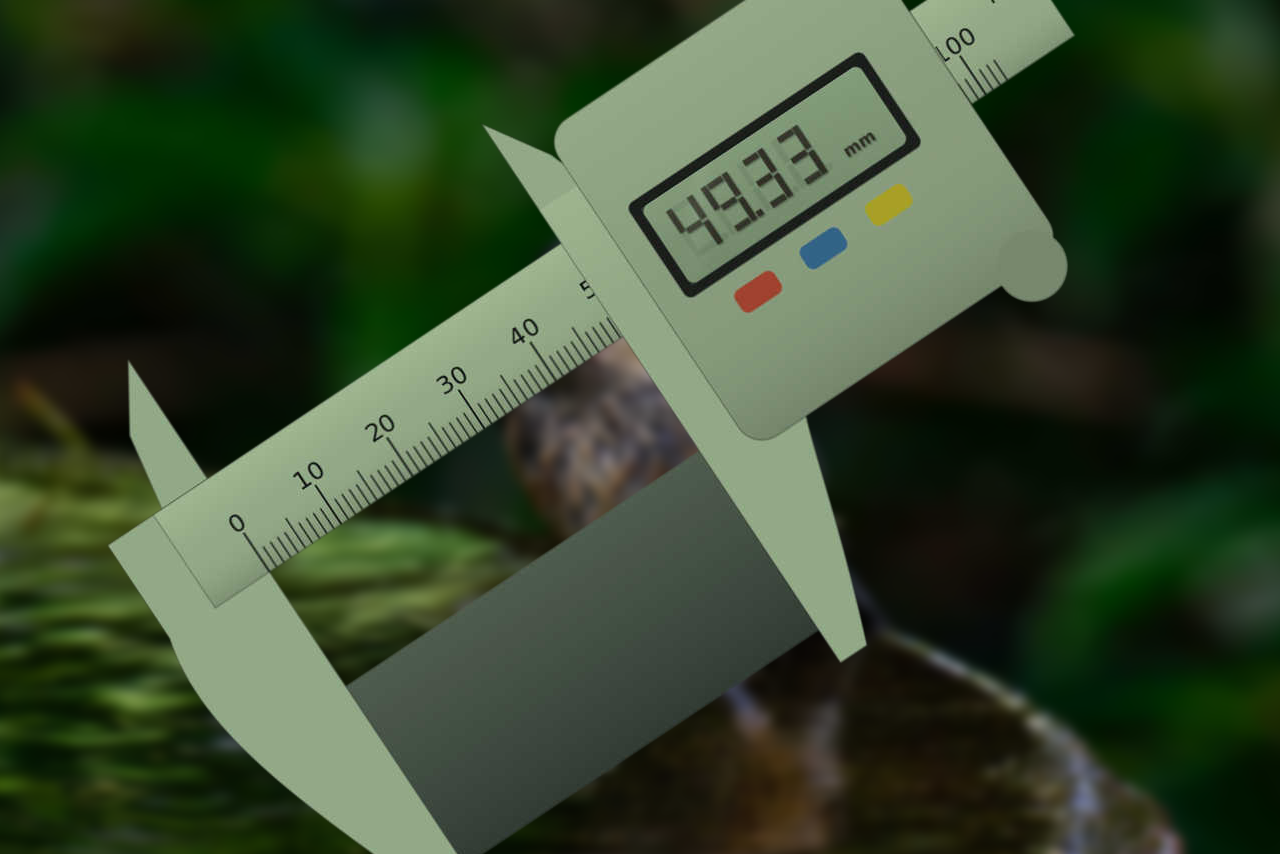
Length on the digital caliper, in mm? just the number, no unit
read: 49.33
